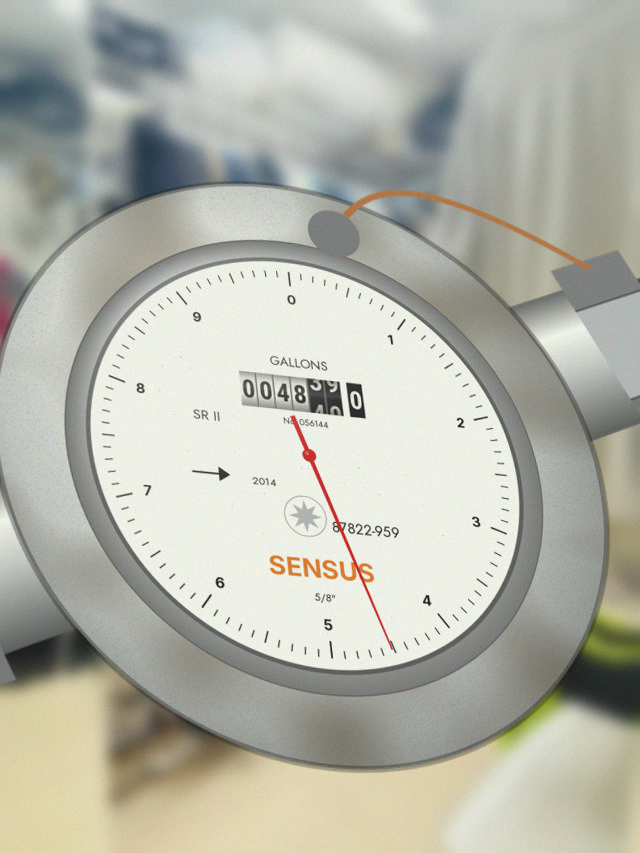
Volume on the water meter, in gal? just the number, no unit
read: 48394.5
